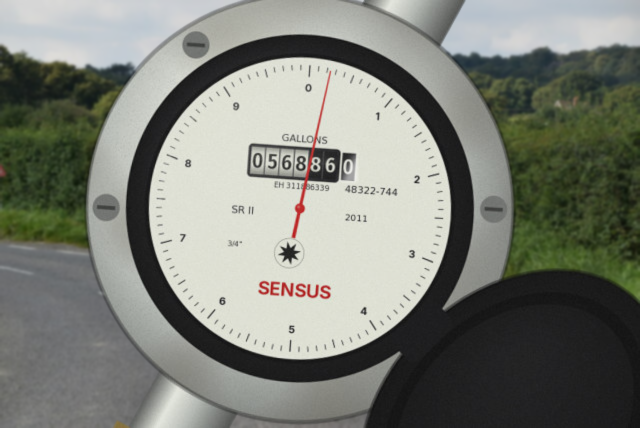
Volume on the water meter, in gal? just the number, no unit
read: 568860.2
